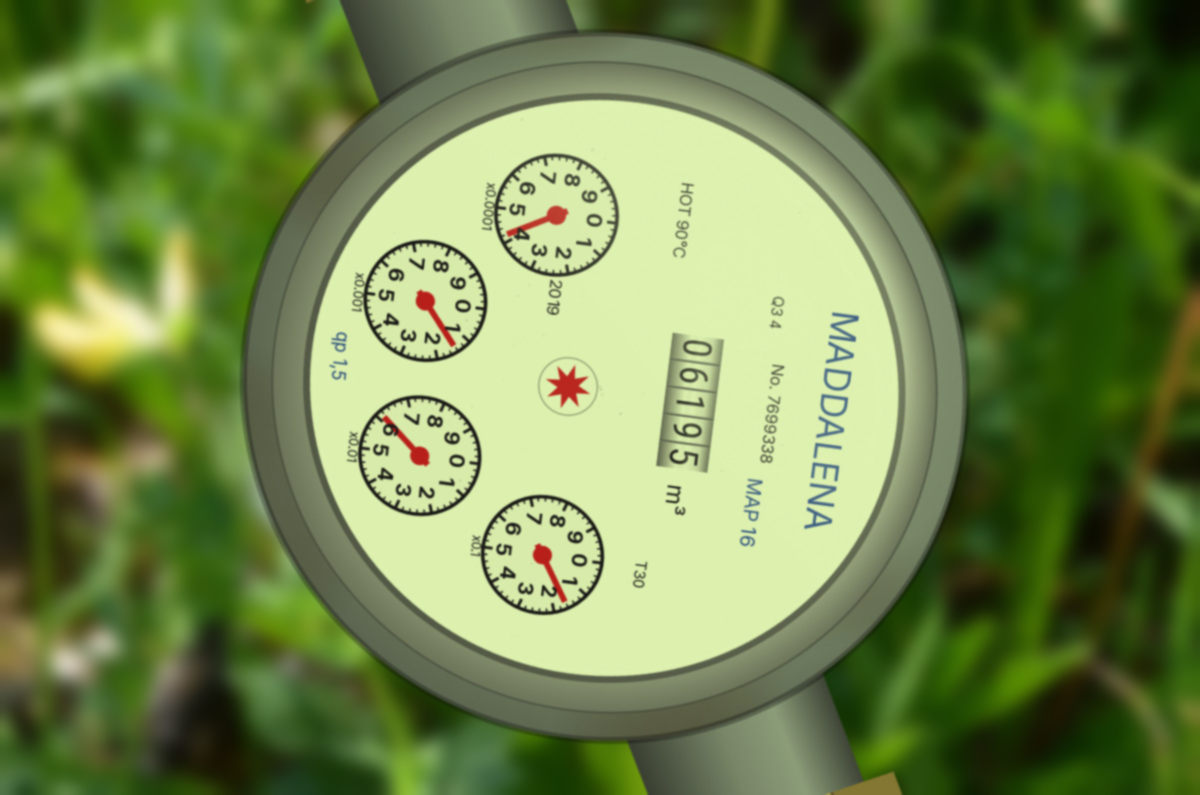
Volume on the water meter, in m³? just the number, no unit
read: 6195.1614
